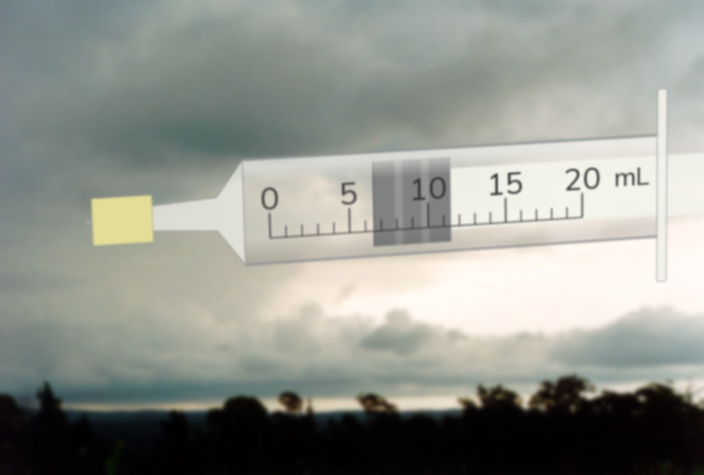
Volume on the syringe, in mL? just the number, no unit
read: 6.5
